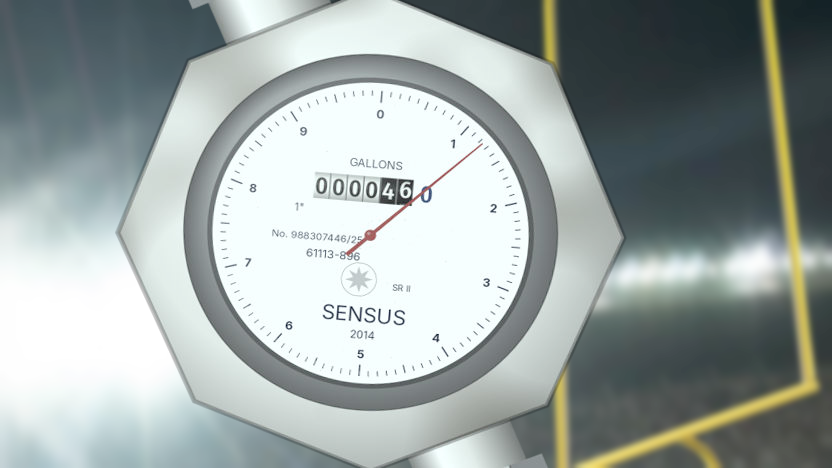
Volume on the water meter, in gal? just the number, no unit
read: 461.2
